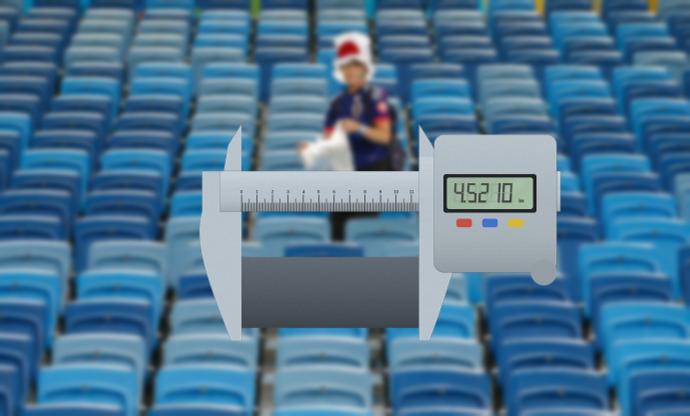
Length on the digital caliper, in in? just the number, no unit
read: 4.5210
